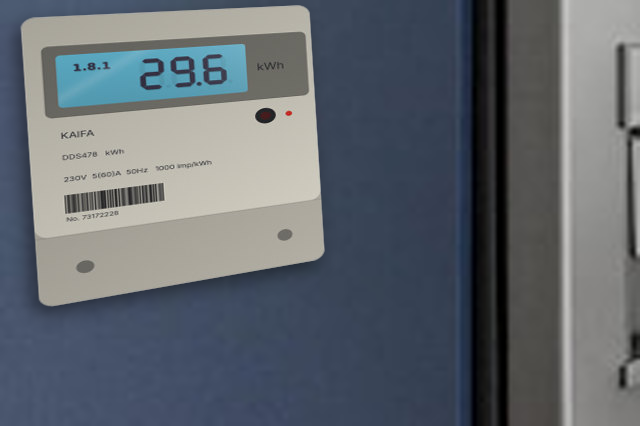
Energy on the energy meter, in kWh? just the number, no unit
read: 29.6
